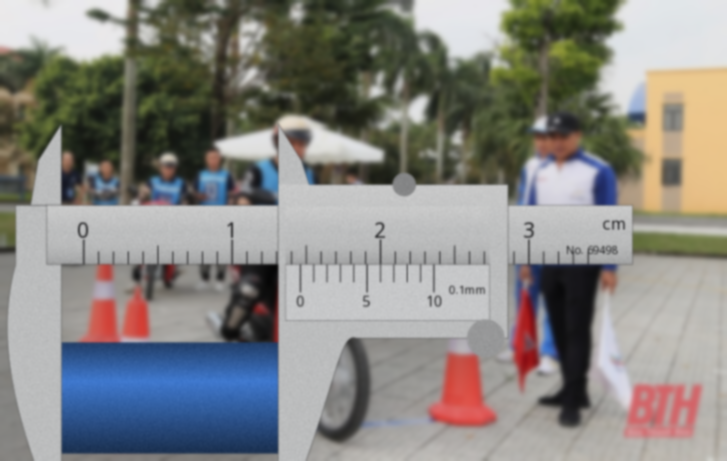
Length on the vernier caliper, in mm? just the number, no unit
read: 14.6
